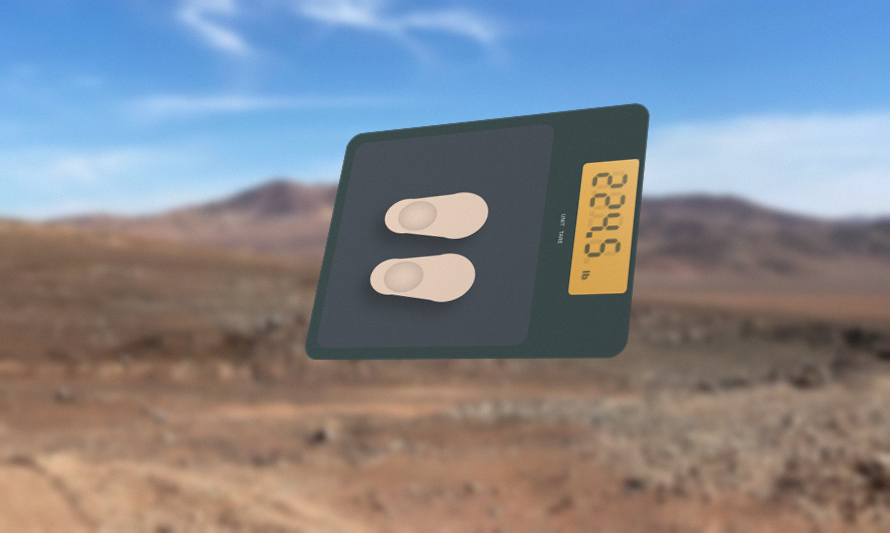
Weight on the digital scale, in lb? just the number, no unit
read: 224.5
